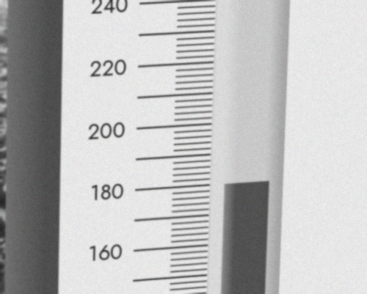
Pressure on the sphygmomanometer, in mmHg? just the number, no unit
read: 180
